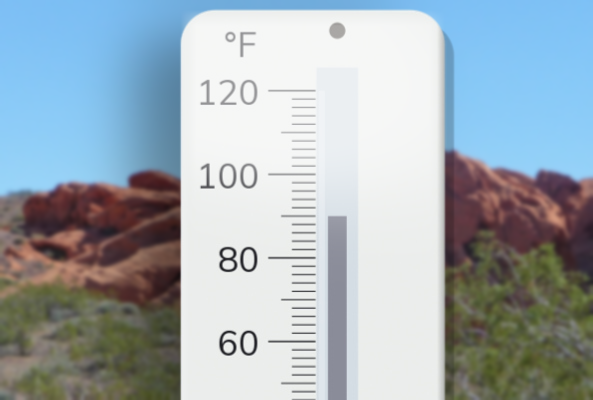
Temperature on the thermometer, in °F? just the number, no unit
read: 90
